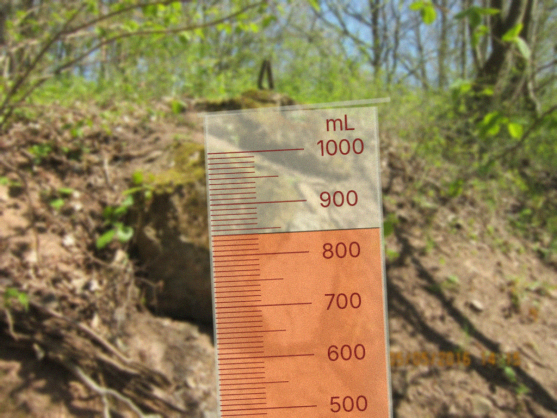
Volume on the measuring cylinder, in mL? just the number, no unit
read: 840
